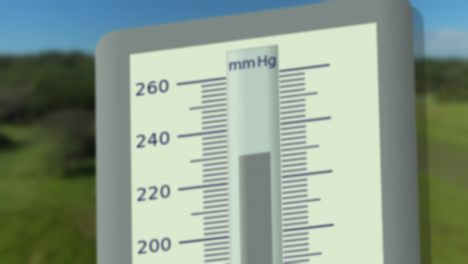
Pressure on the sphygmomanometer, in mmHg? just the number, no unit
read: 230
